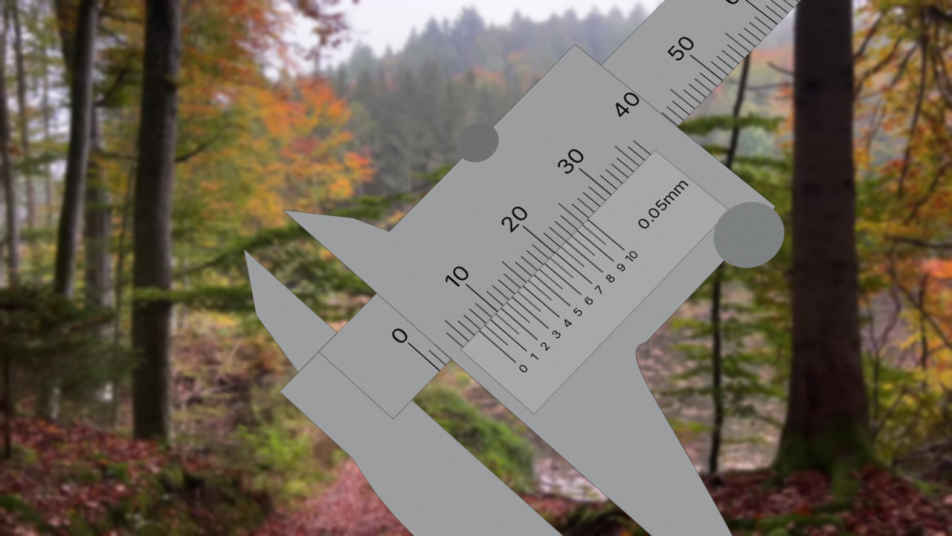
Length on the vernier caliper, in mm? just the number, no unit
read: 6.8
